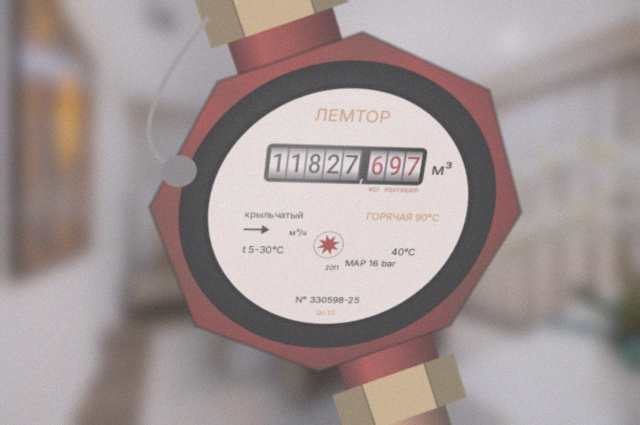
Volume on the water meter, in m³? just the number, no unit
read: 11827.697
